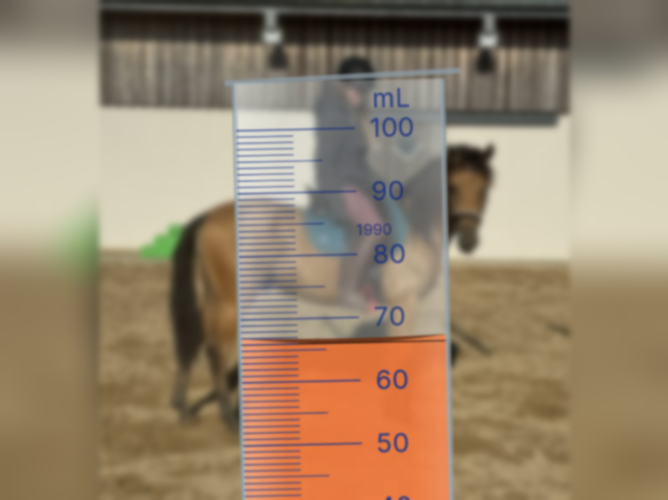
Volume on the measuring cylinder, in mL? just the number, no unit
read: 66
